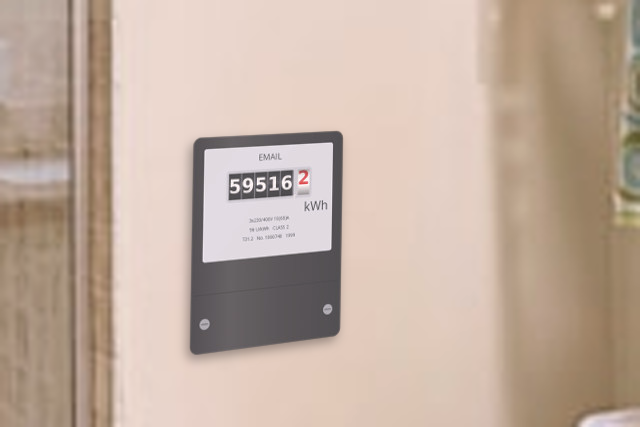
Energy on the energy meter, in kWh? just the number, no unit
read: 59516.2
